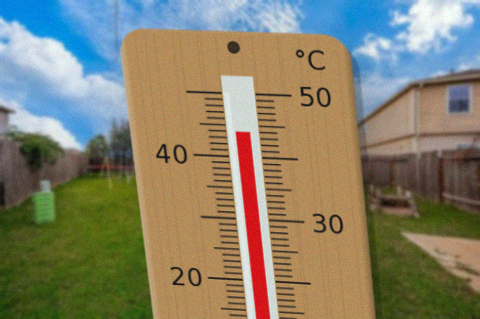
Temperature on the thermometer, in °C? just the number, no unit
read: 44
